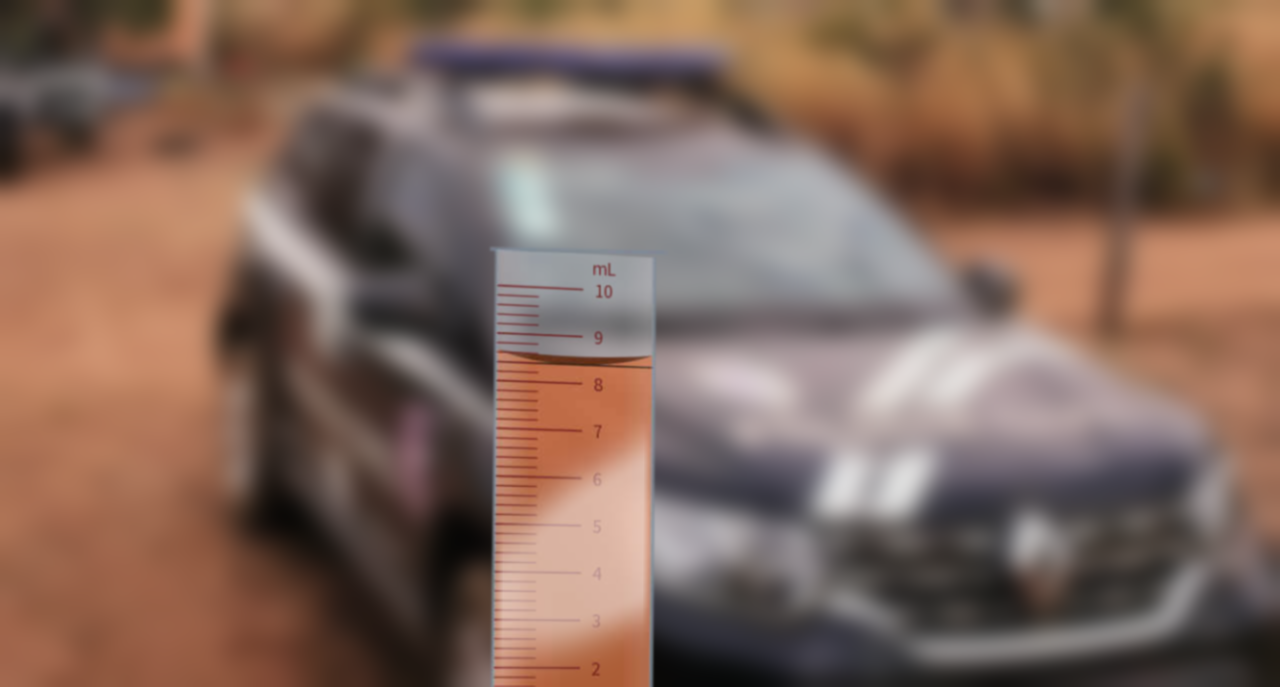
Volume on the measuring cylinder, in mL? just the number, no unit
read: 8.4
